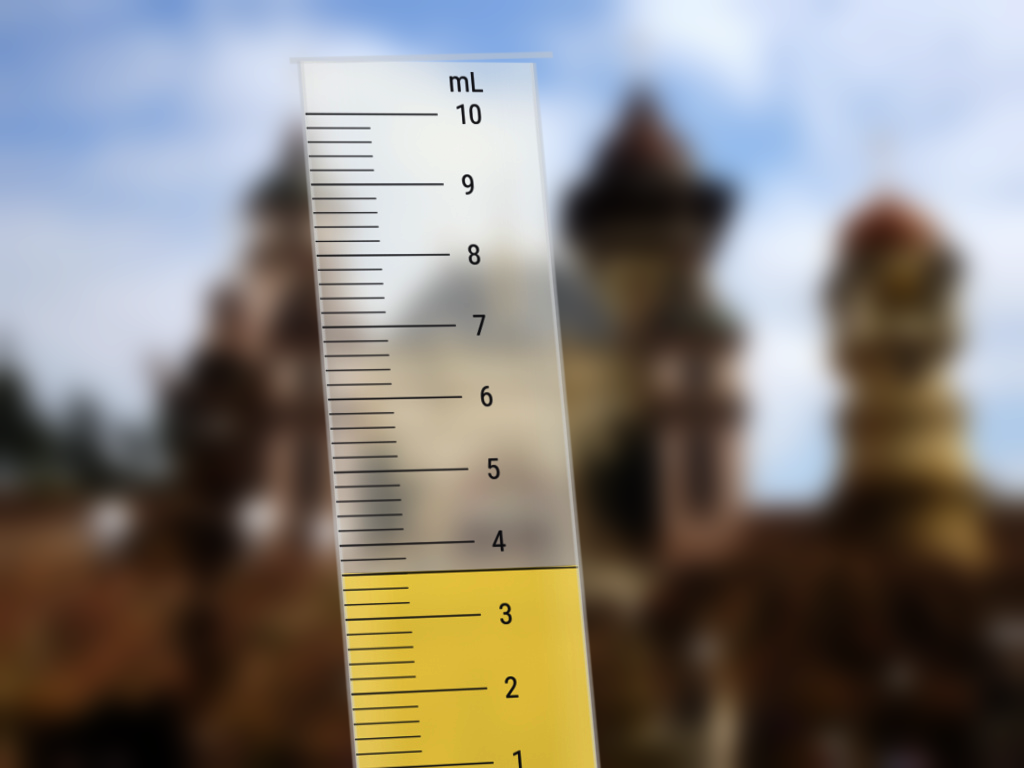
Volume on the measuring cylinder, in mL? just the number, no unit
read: 3.6
